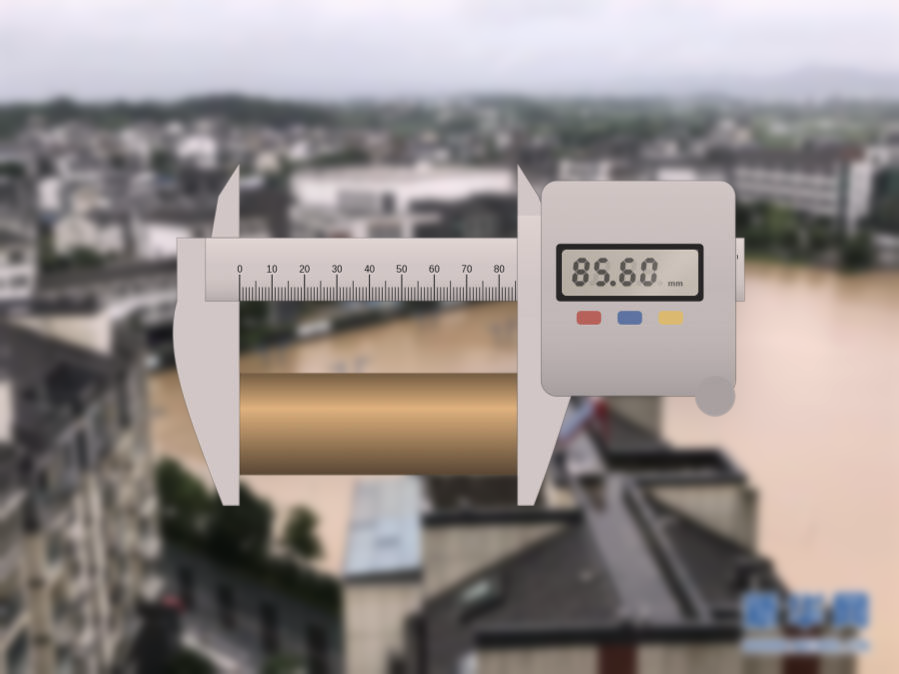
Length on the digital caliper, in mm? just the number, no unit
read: 85.60
